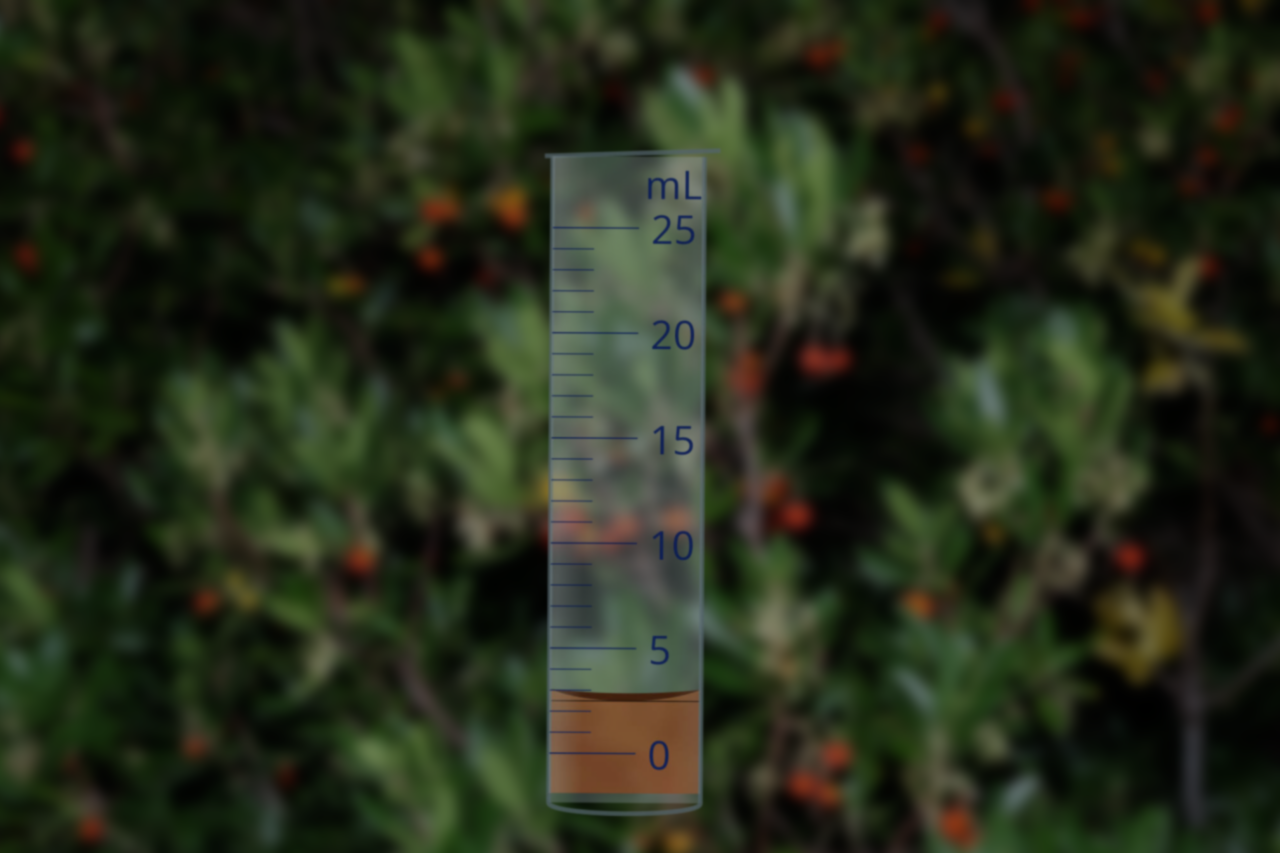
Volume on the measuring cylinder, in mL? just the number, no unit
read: 2.5
